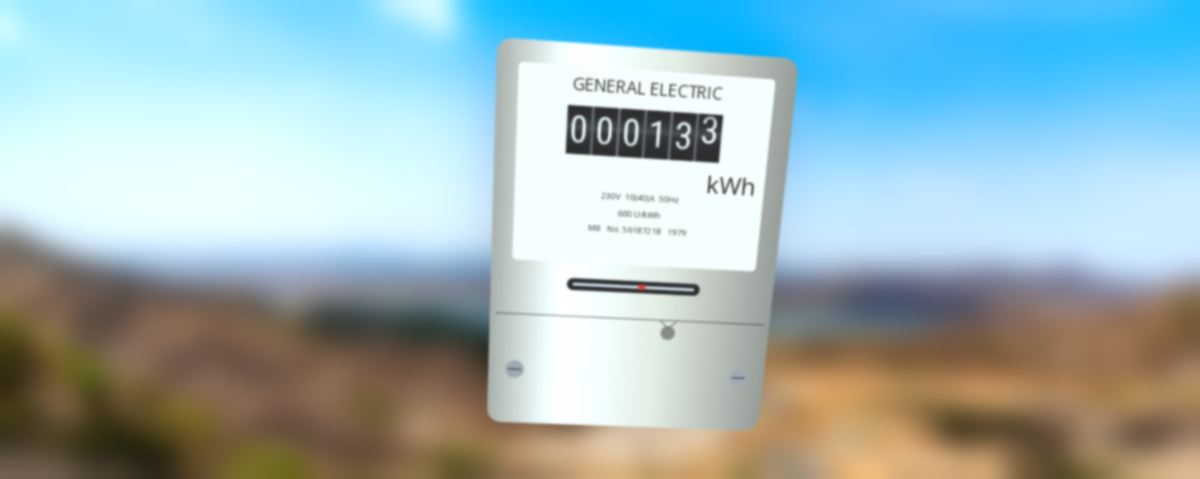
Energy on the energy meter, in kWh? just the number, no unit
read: 133
